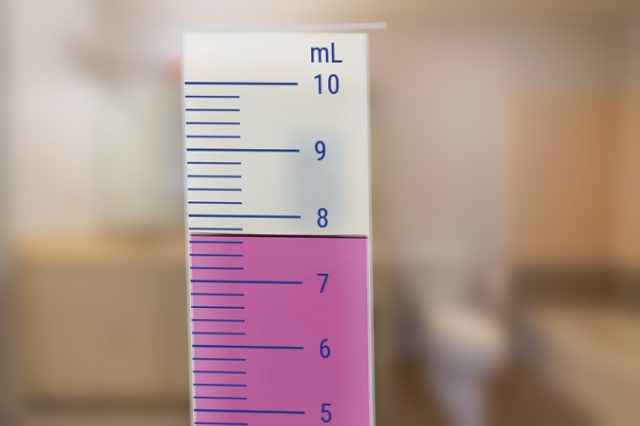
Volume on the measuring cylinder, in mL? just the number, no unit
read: 7.7
